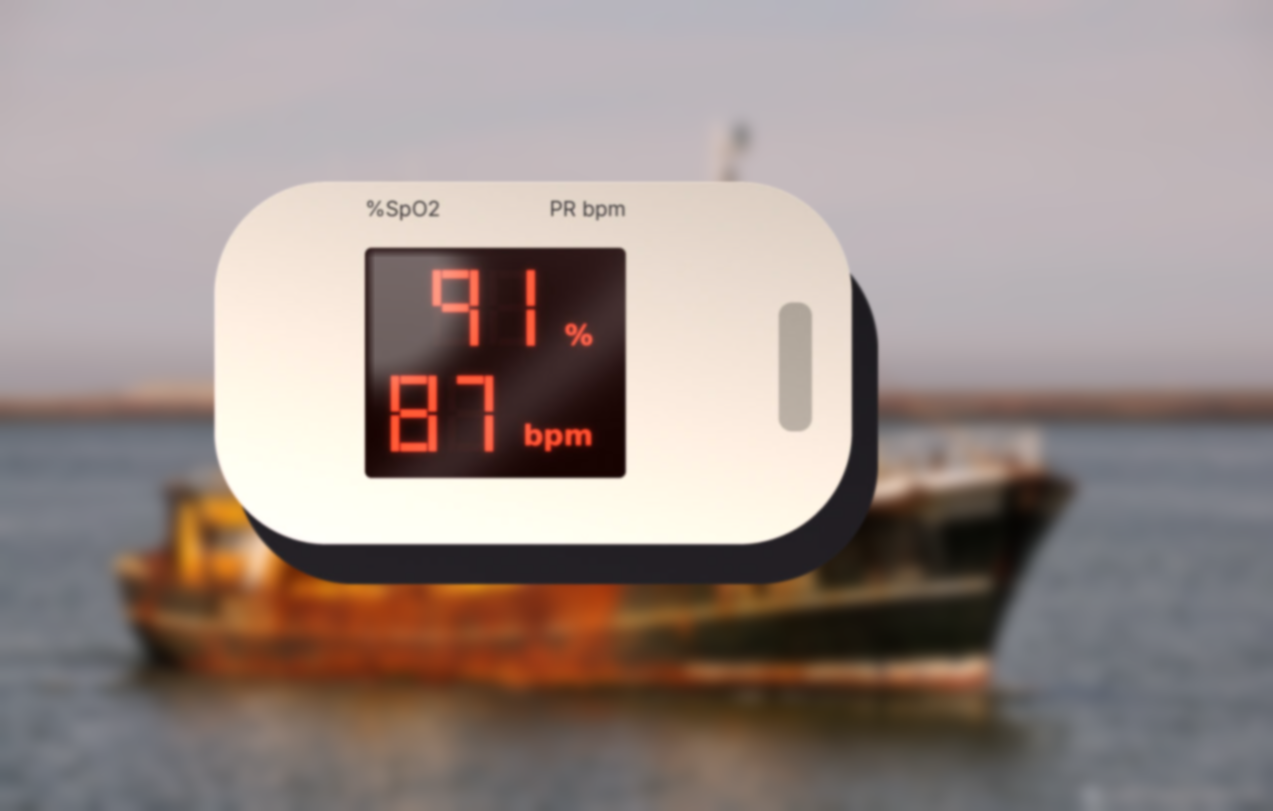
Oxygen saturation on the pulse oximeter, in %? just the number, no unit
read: 91
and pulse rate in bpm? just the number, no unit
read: 87
